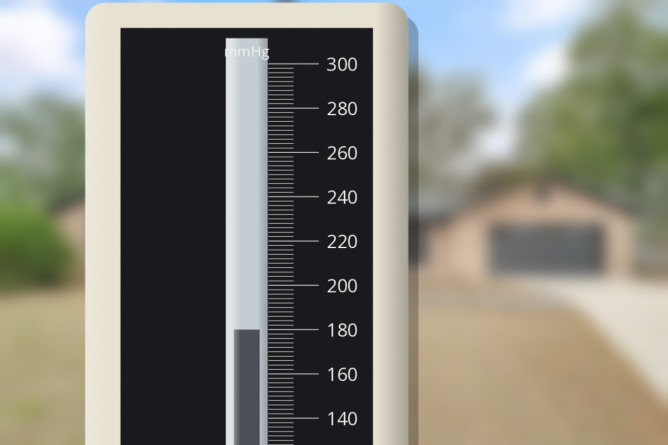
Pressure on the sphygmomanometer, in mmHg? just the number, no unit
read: 180
